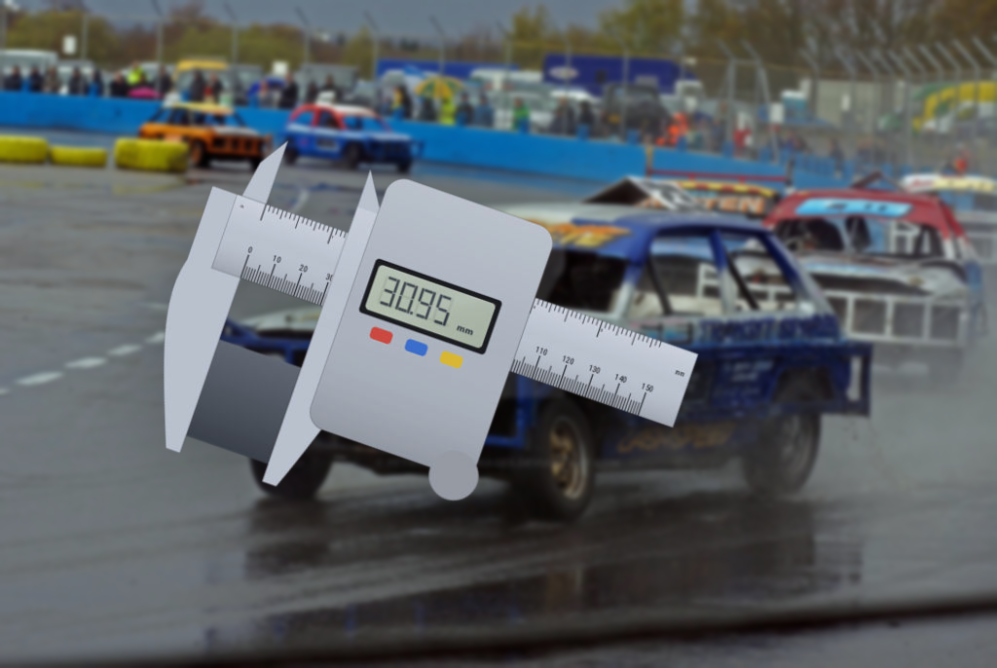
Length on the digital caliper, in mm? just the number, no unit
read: 30.95
